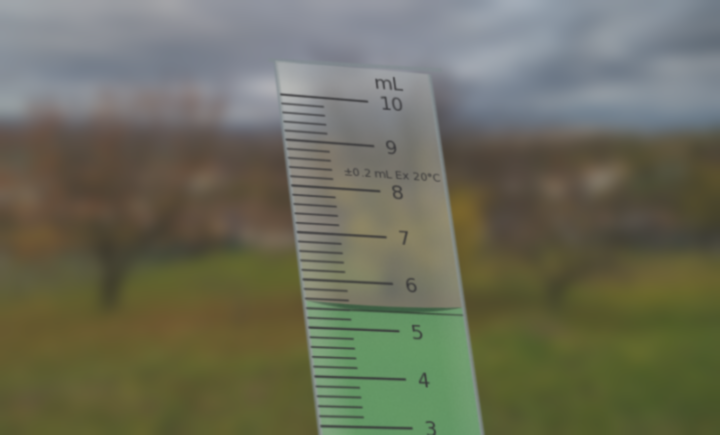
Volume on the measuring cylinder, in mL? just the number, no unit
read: 5.4
